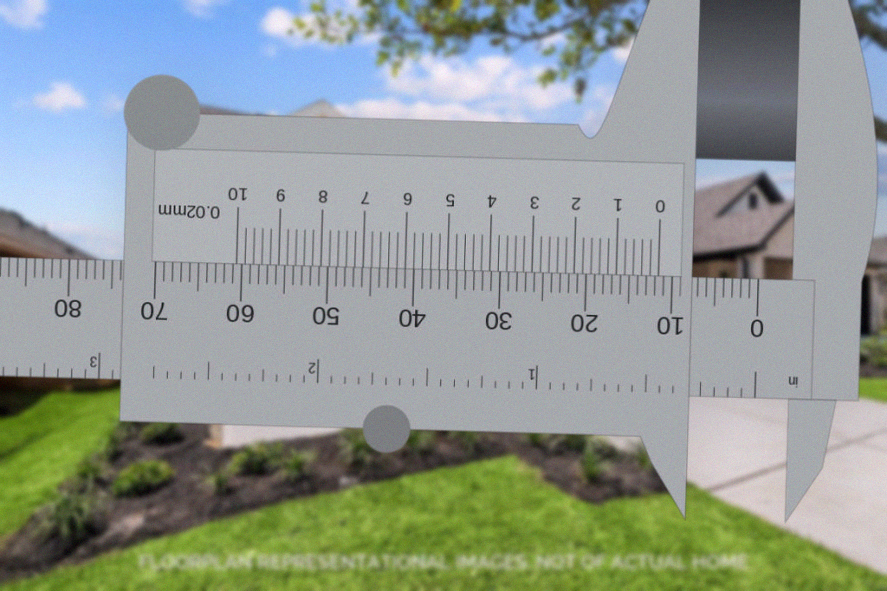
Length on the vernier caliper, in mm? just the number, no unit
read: 11.6
